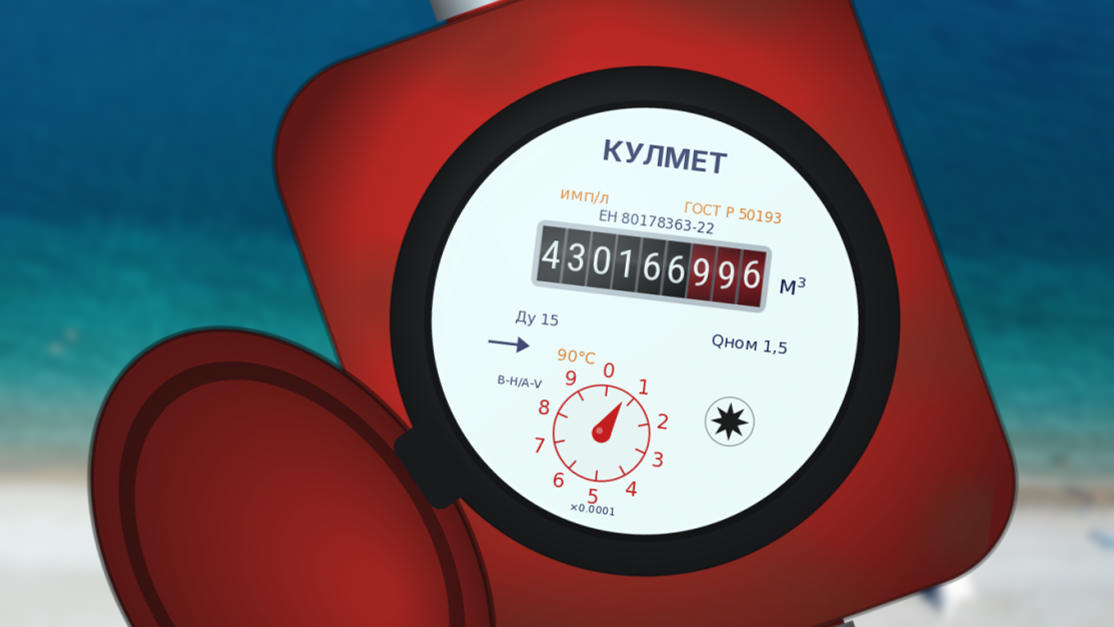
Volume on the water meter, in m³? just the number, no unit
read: 430166.9960
